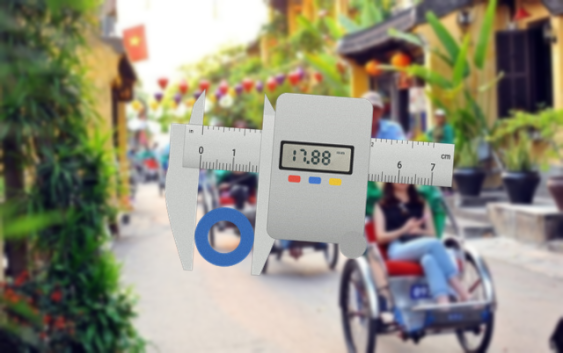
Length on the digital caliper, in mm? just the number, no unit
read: 17.88
